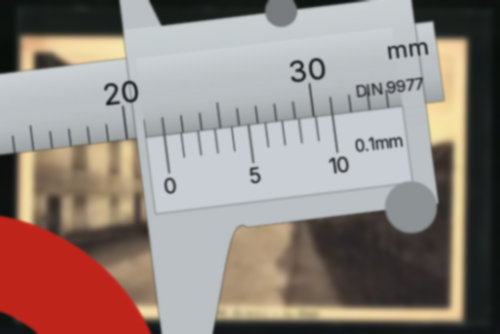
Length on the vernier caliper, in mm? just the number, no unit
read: 22.0
